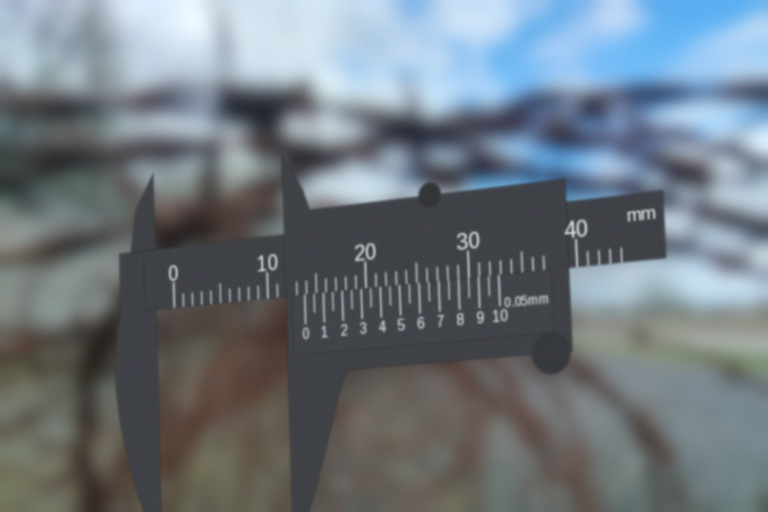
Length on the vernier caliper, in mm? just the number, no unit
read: 13.8
